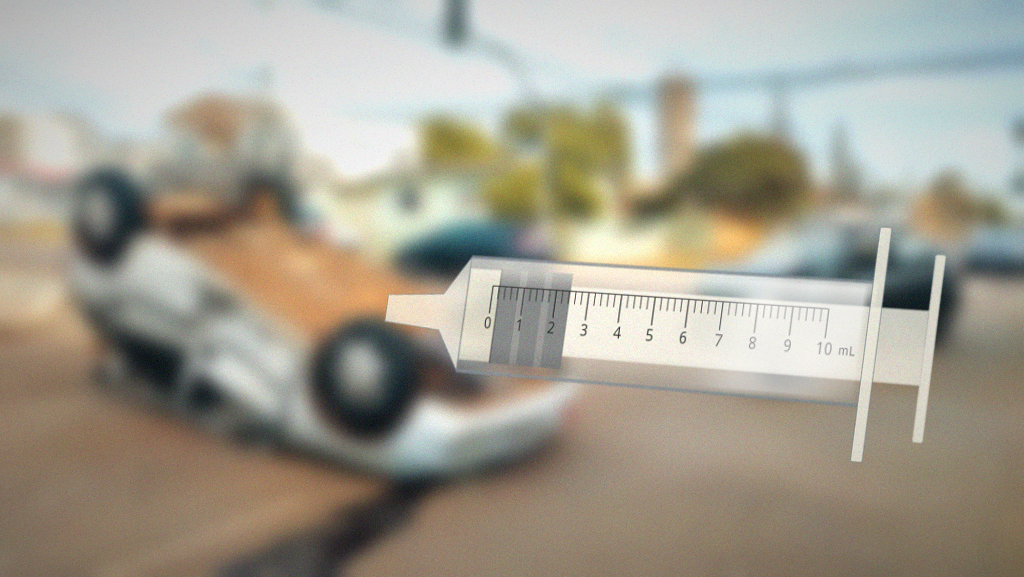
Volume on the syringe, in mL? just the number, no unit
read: 0.2
